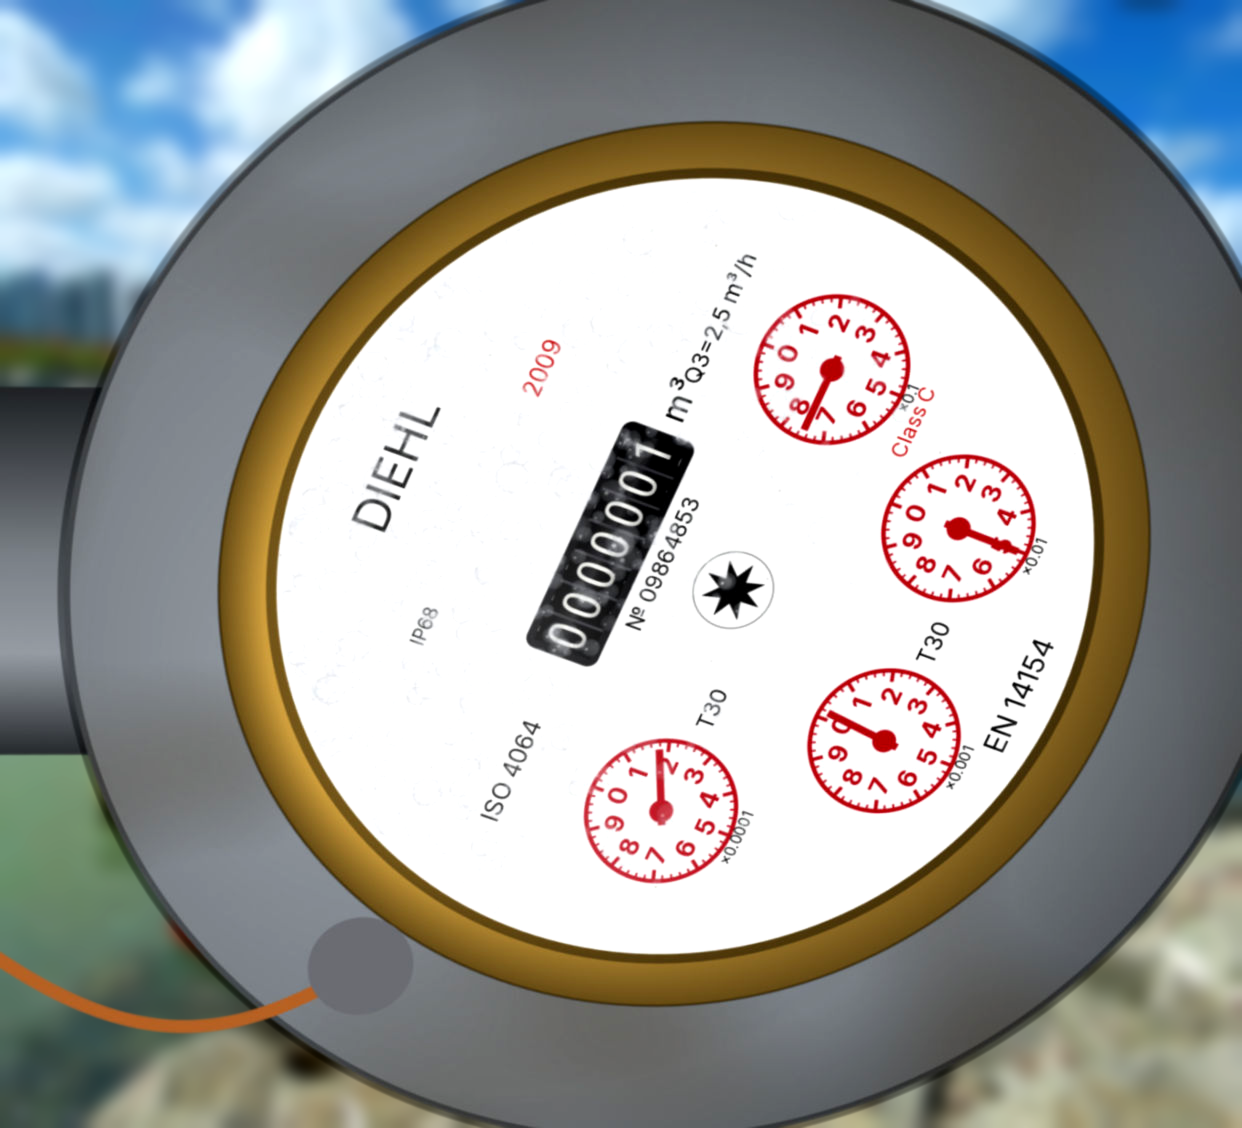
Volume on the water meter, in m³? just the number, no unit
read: 1.7501
